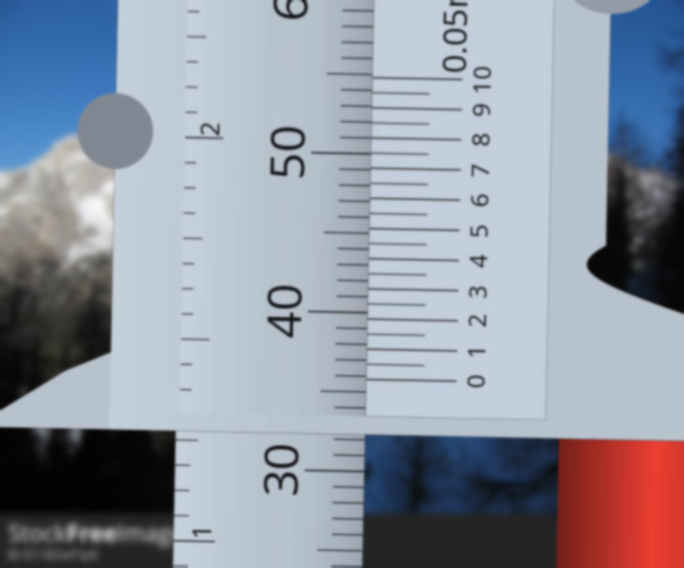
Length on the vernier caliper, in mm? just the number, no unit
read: 35.8
